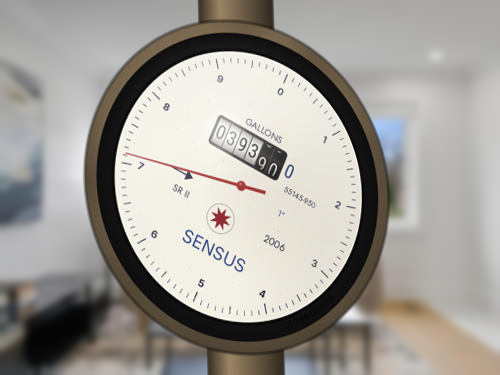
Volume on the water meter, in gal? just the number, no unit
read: 393897.1
